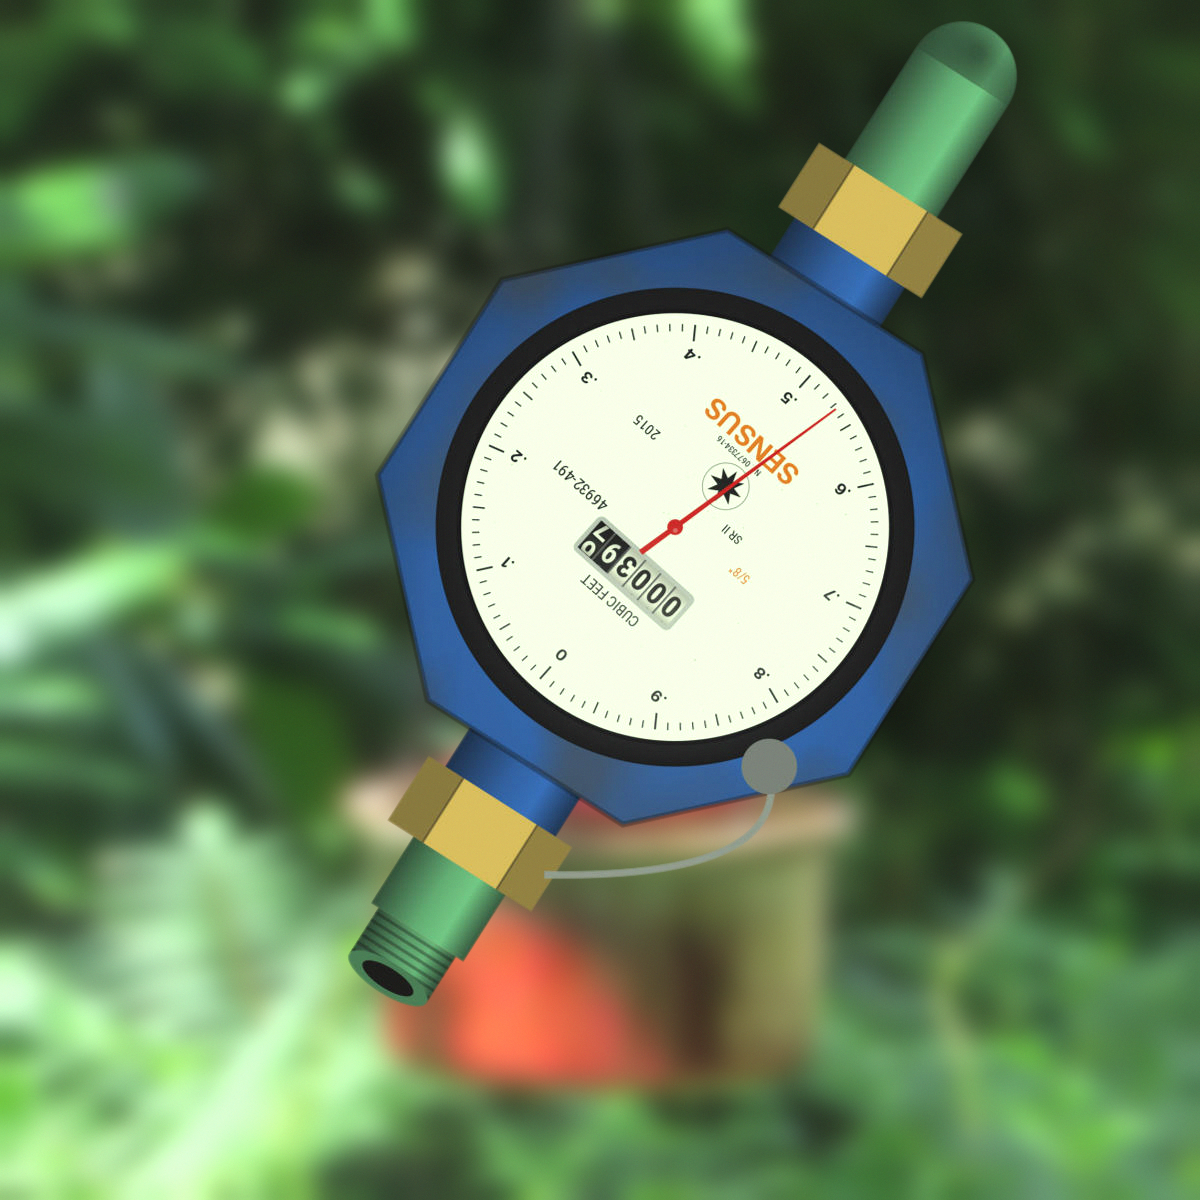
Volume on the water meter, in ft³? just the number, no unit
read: 396.53
